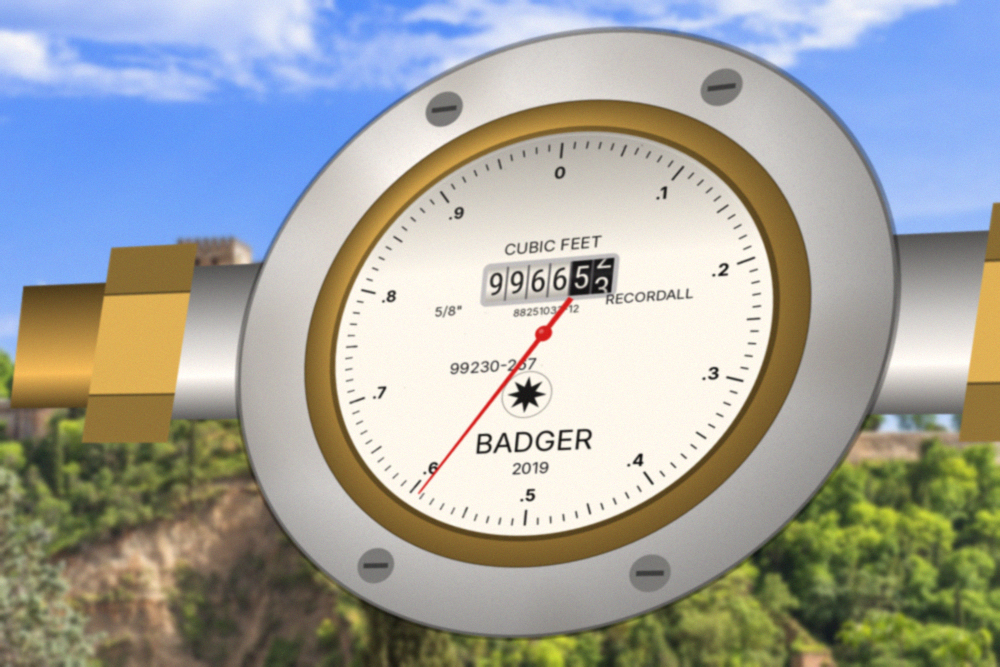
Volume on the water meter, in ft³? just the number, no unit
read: 996652.59
